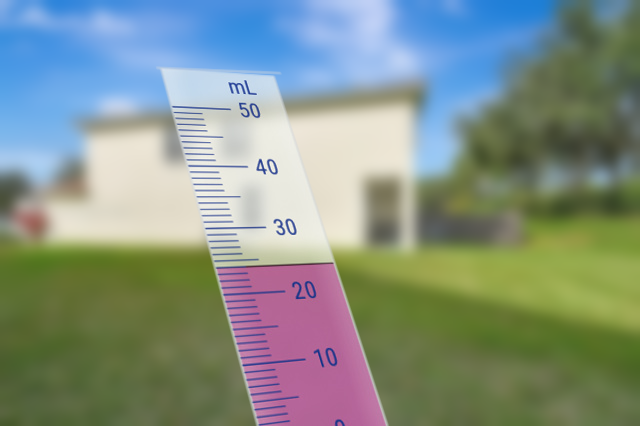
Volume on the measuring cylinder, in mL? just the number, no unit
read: 24
